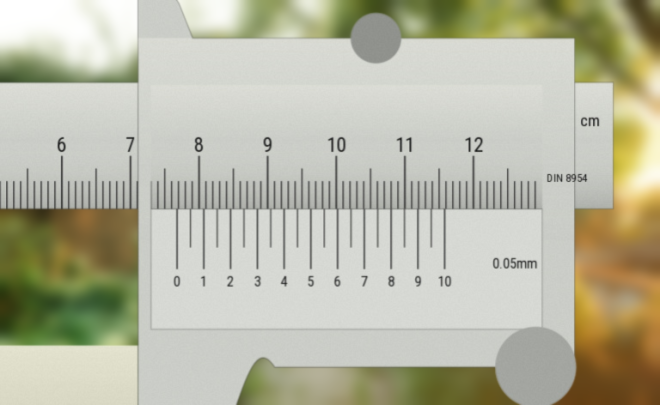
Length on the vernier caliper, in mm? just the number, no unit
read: 76.8
